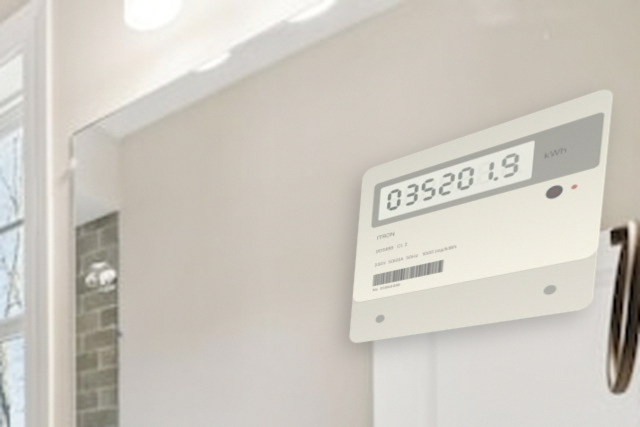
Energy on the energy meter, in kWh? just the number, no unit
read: 35201.9
